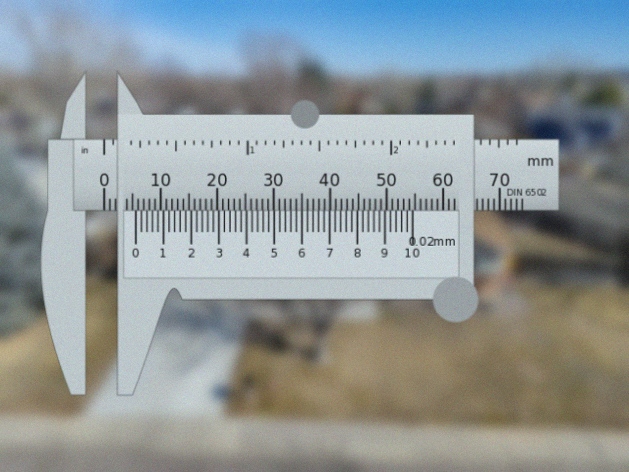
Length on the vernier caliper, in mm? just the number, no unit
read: 5.6
